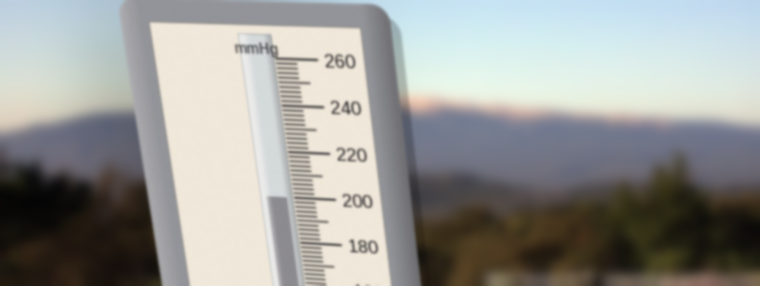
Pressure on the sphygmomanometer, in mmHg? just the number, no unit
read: 200
